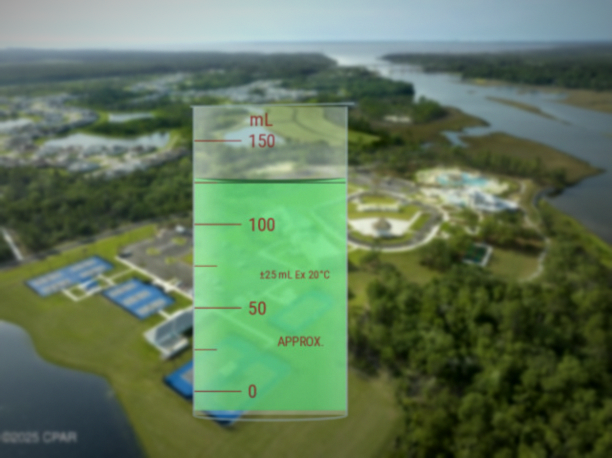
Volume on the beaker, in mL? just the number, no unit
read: 125
